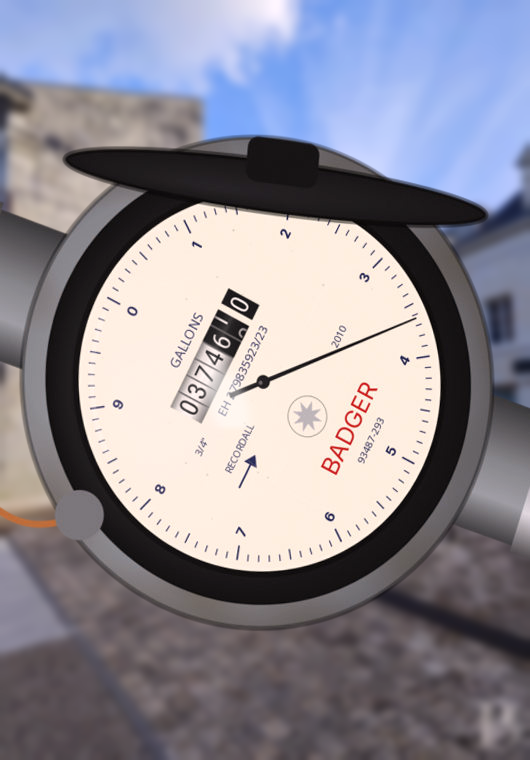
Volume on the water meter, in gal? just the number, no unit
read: 374613.6
